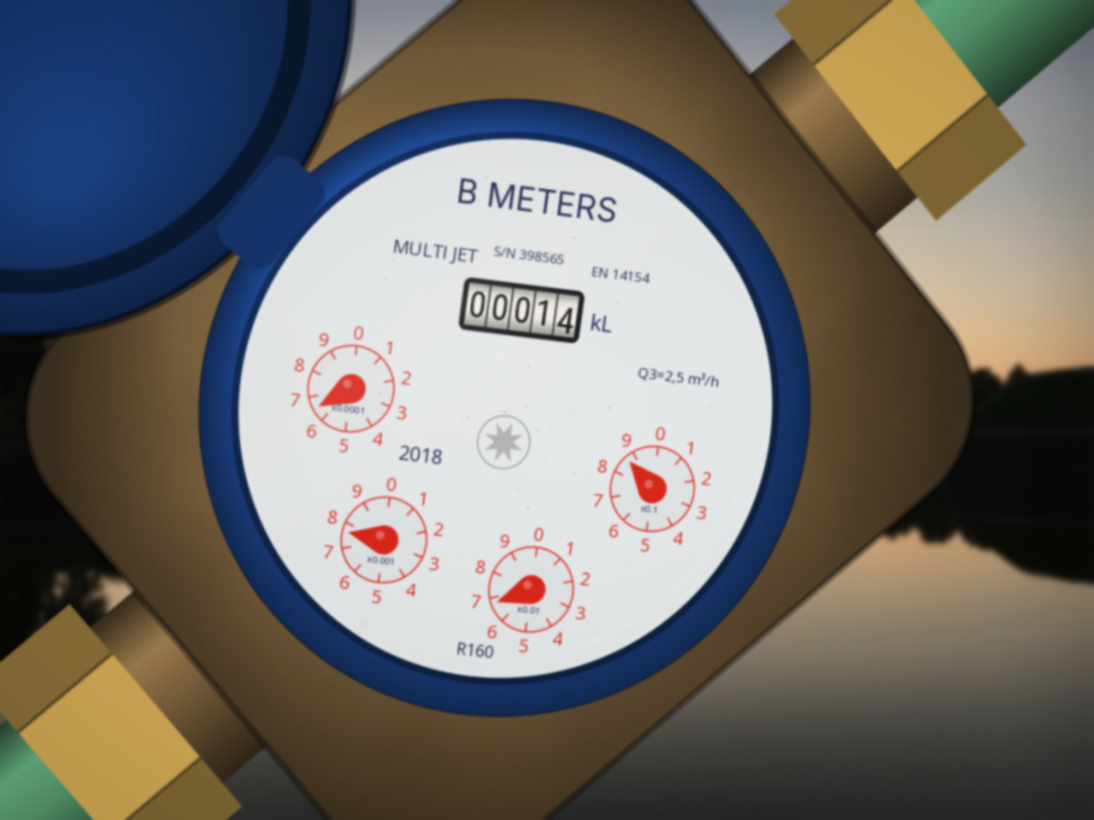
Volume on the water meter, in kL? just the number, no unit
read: 13.8676
